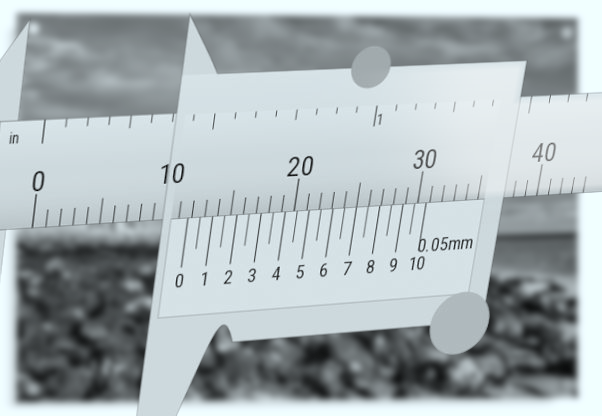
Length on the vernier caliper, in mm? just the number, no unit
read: 11.7
